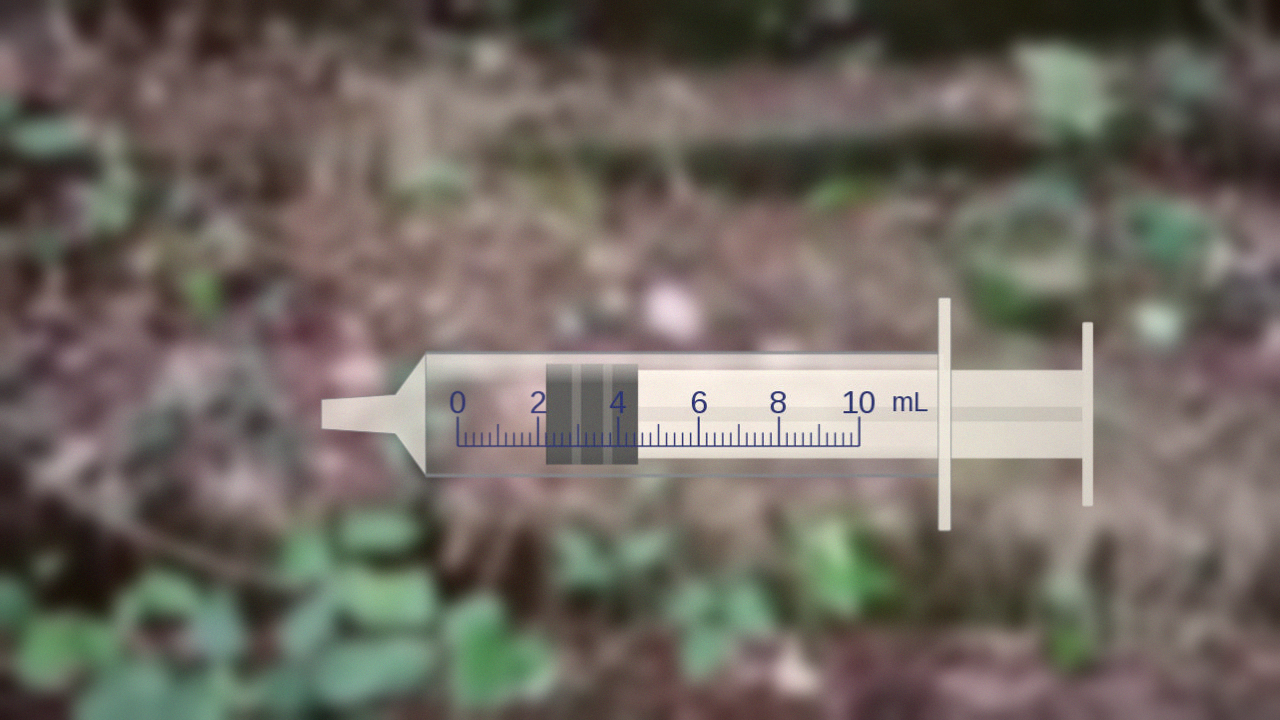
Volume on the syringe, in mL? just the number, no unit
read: 2.2
